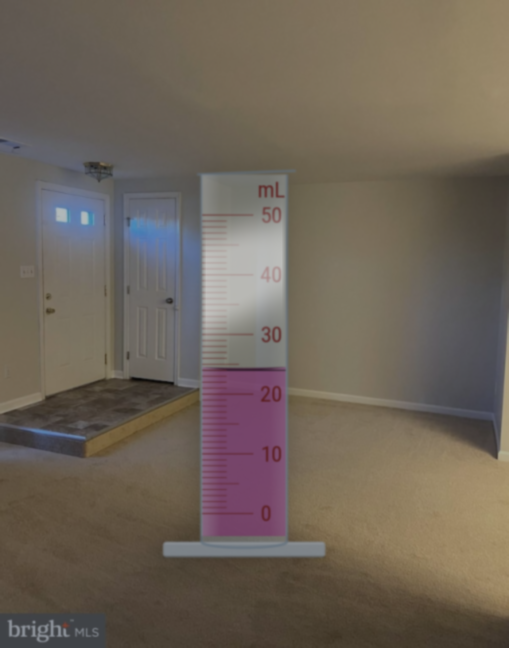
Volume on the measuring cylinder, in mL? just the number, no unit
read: 24
